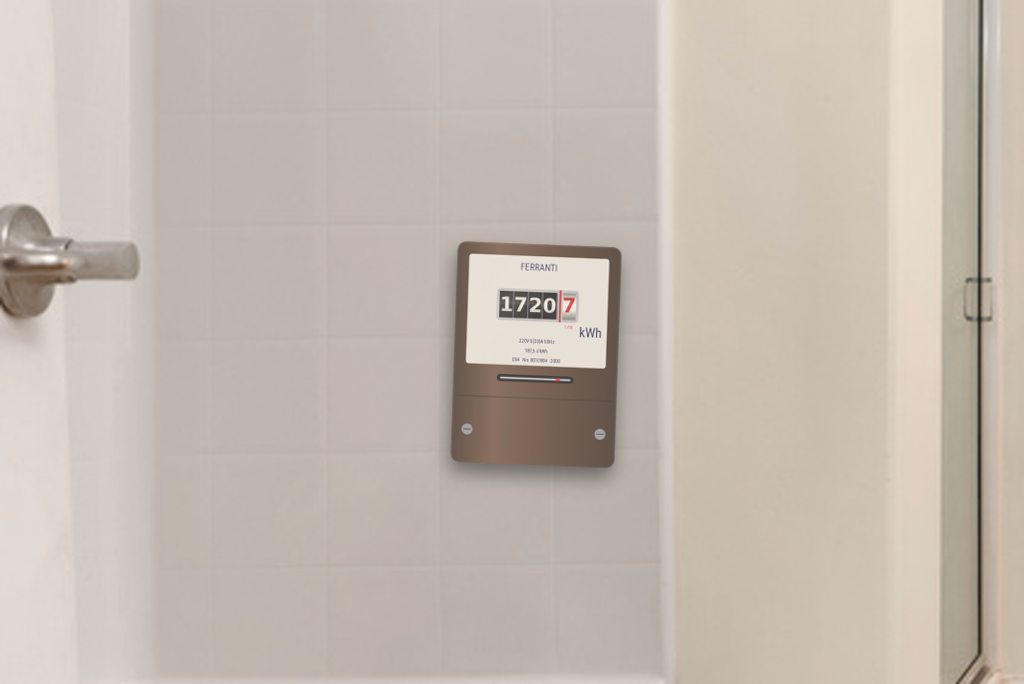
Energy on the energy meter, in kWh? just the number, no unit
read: 1720.7
